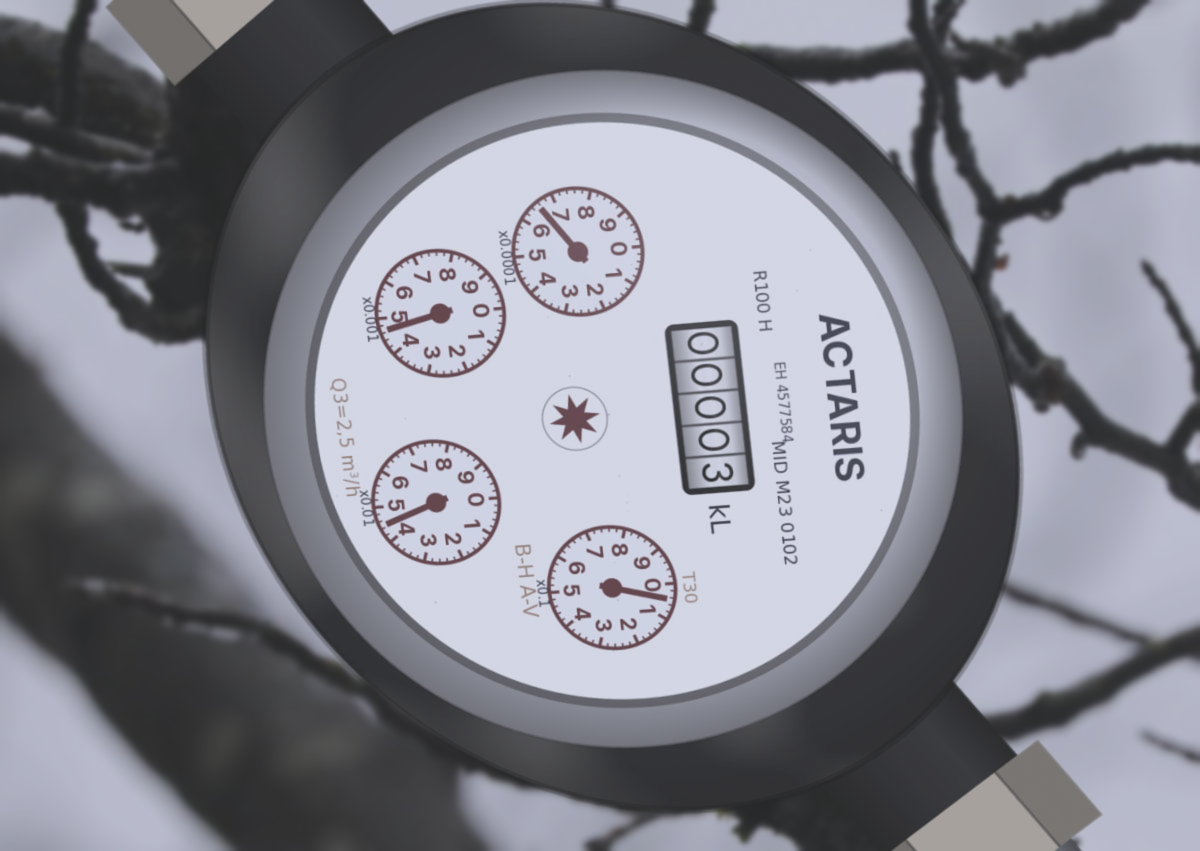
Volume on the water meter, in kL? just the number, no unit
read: 3.0446
